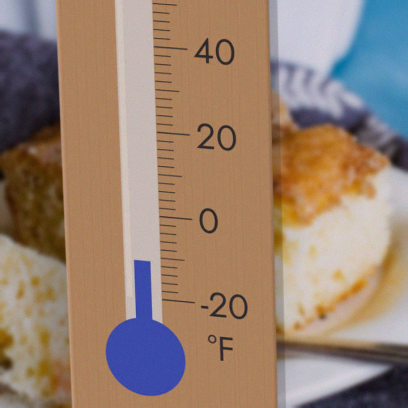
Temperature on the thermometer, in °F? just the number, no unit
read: -11
